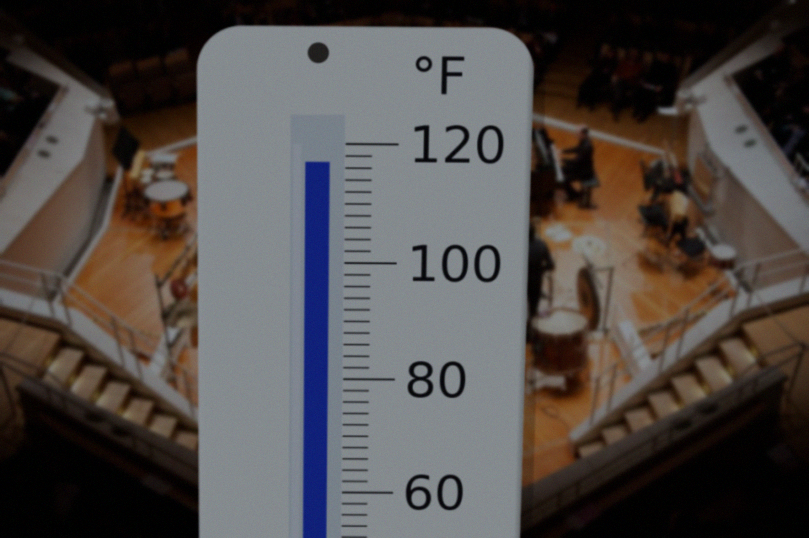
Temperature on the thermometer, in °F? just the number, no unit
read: 117
